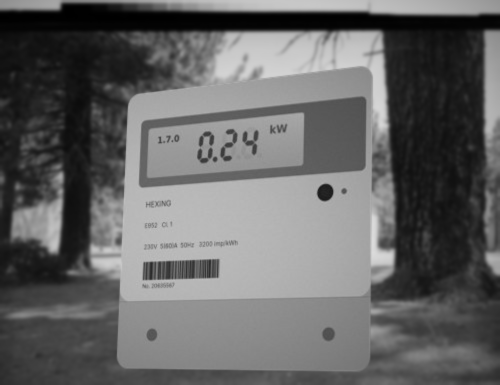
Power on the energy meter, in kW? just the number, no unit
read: 0.24
